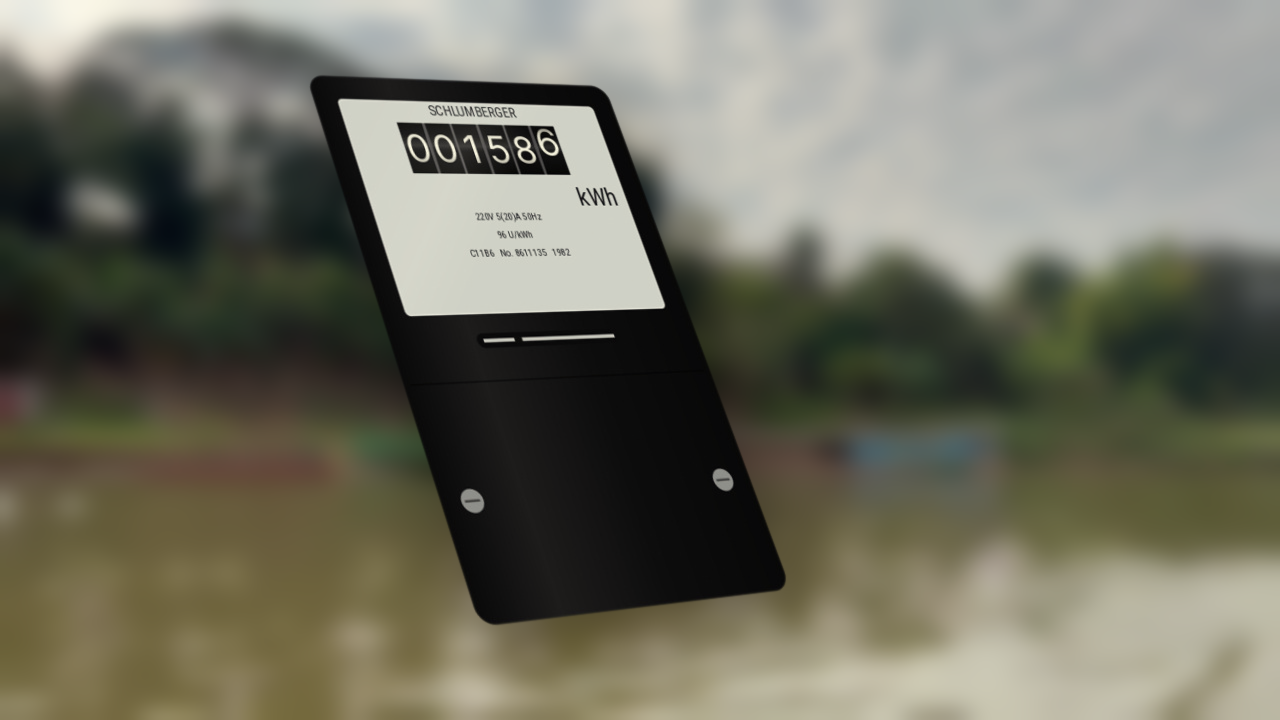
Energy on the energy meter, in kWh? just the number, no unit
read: 1586
